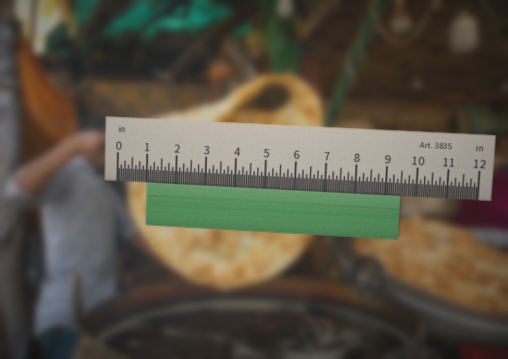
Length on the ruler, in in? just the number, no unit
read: 8.5
